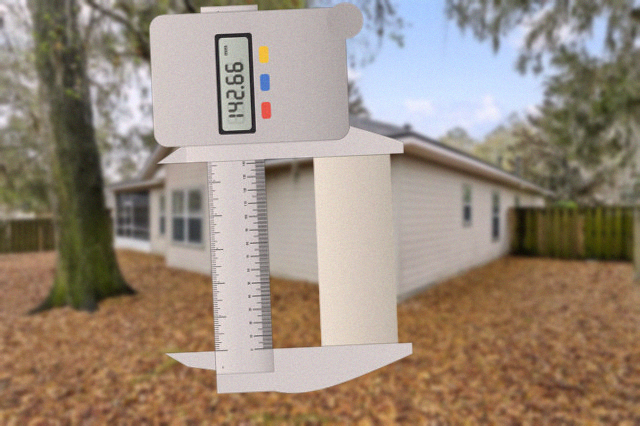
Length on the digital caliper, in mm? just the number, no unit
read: 142.66
